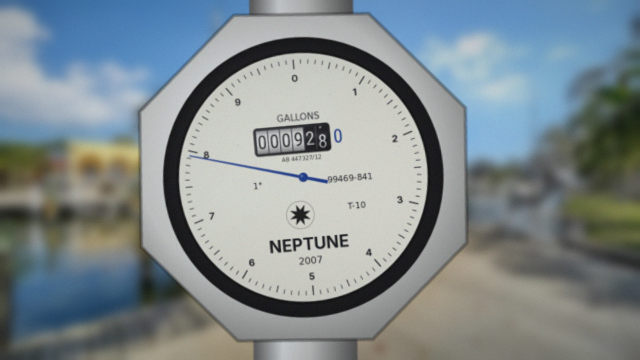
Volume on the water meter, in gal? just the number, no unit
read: 9277.9
